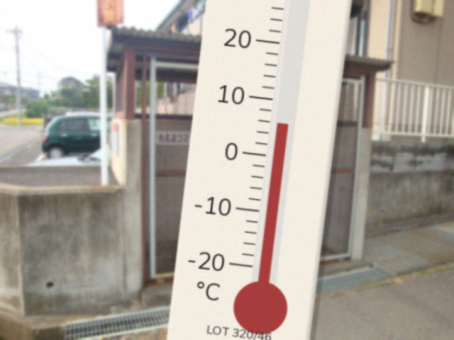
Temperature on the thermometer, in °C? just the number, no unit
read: 6
